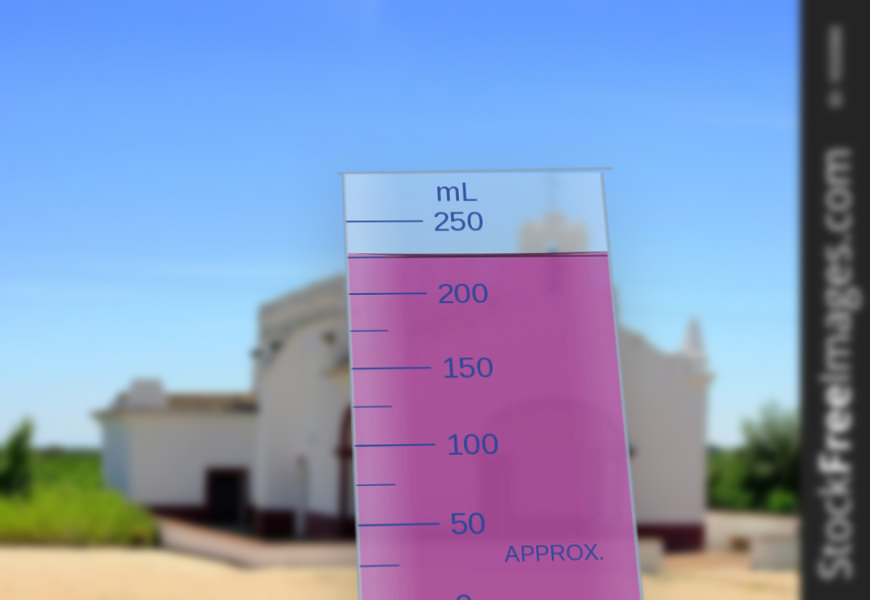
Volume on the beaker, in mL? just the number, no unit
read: 225
